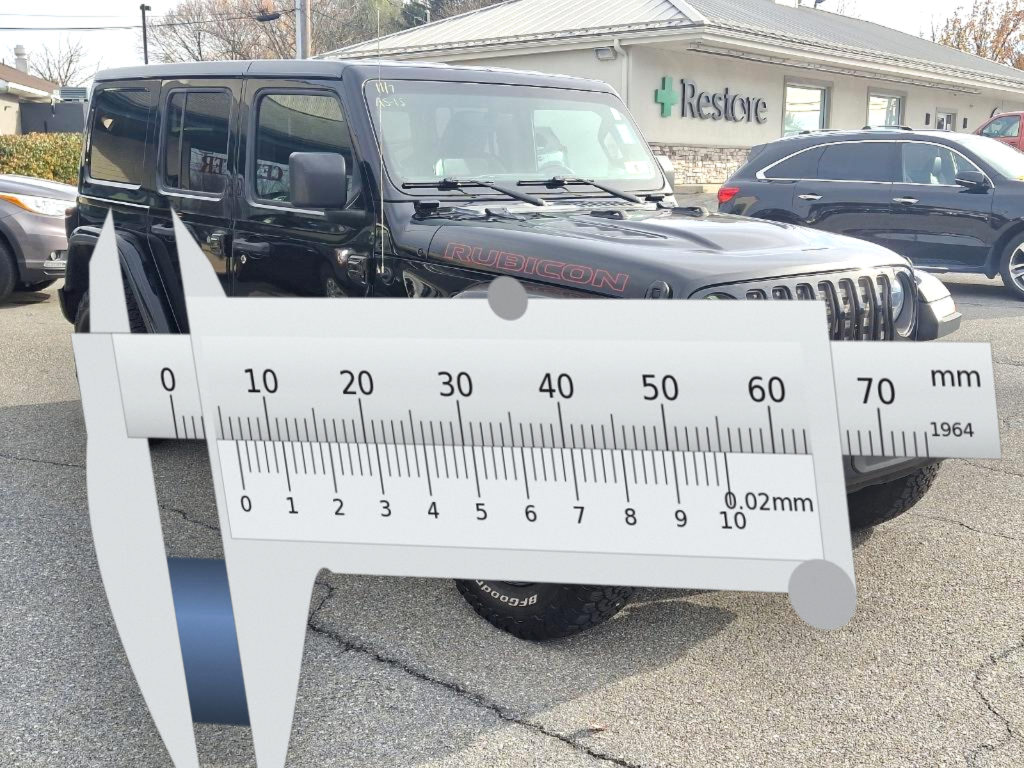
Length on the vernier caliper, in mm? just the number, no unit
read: 6.4
